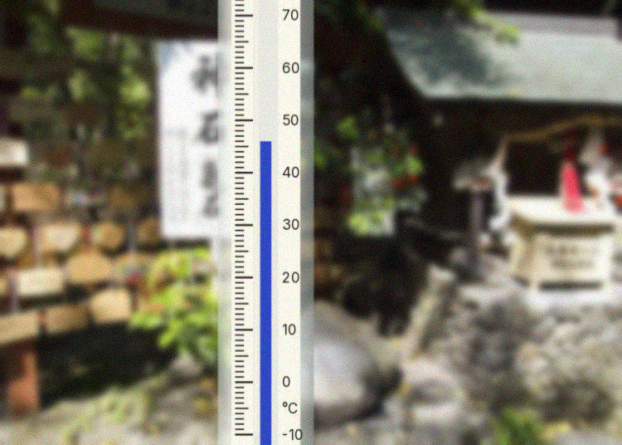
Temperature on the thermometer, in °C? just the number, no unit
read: 46
